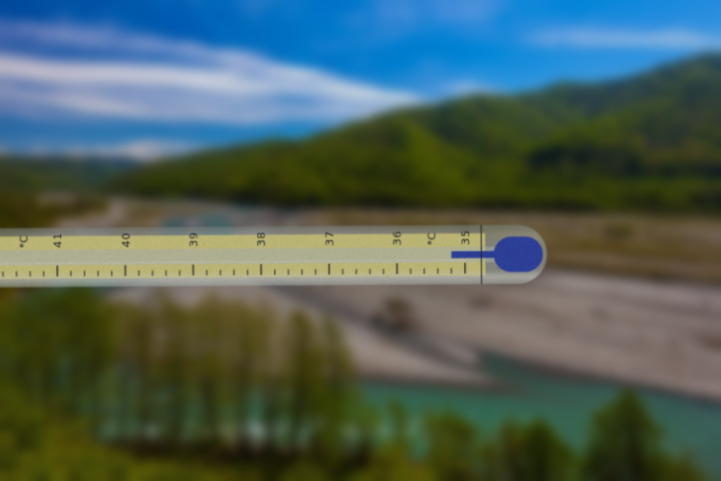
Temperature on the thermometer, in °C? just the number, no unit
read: 35.2
